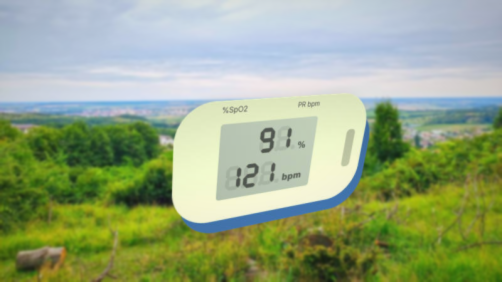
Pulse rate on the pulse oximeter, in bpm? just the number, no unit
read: 121
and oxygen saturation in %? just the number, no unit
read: 91
